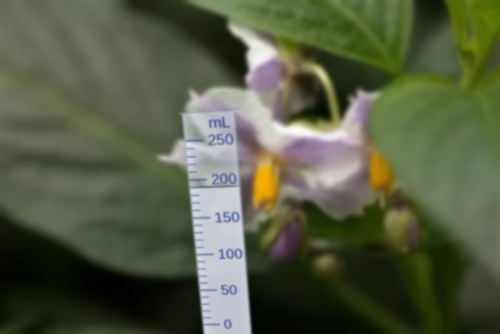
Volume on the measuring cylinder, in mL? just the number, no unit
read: 190
